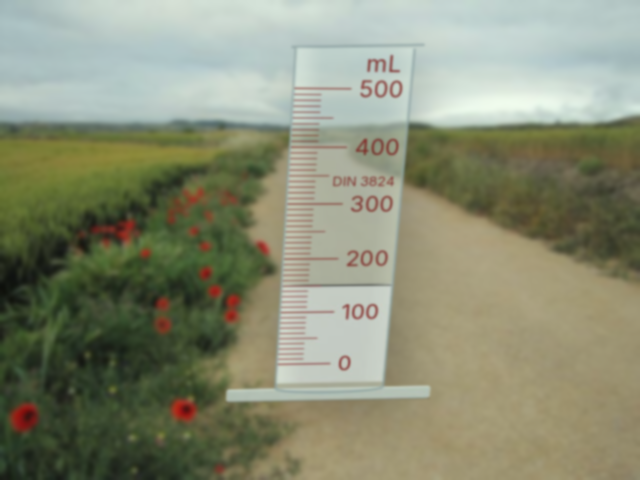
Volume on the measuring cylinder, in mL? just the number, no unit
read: 150
